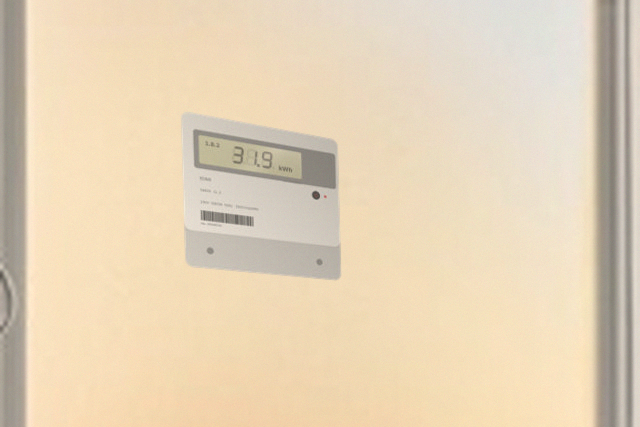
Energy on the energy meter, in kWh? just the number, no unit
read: 31.9
